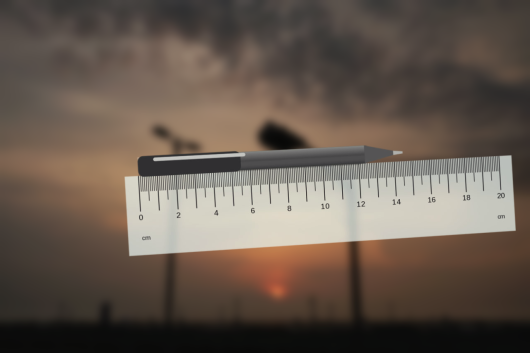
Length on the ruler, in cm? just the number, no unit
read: 14.5
